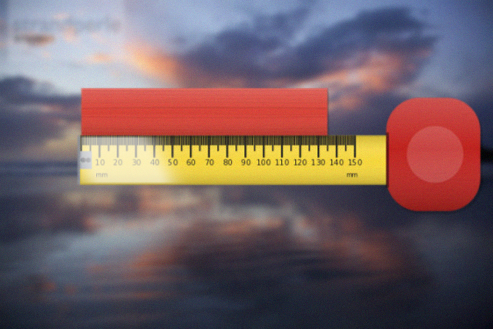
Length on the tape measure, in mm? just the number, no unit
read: 135
